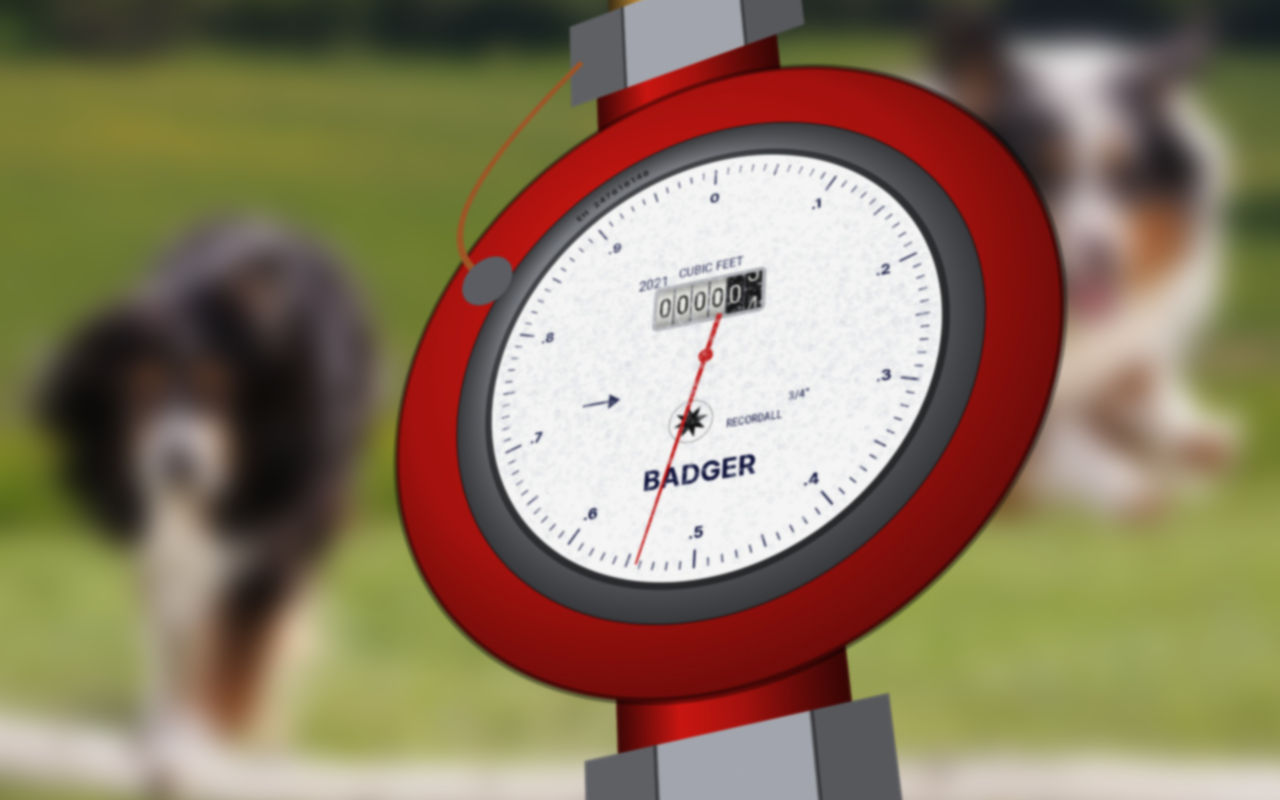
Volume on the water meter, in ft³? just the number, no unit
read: 3.54
